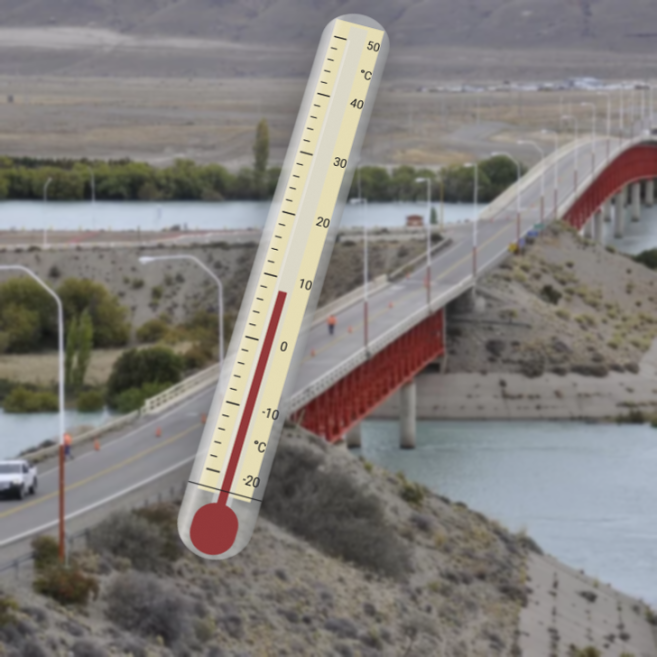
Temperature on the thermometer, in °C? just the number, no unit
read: 8
